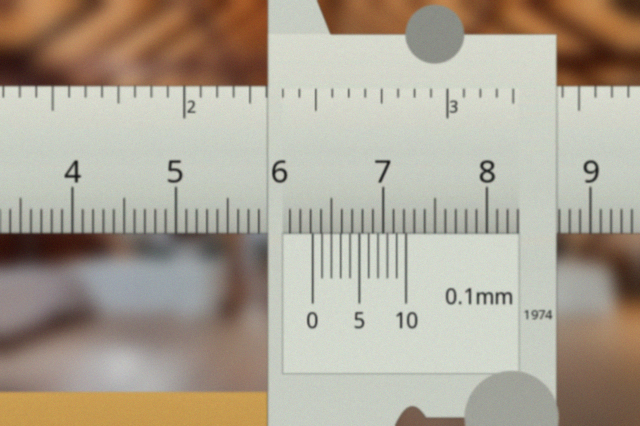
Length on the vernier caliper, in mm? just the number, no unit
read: 63.2
